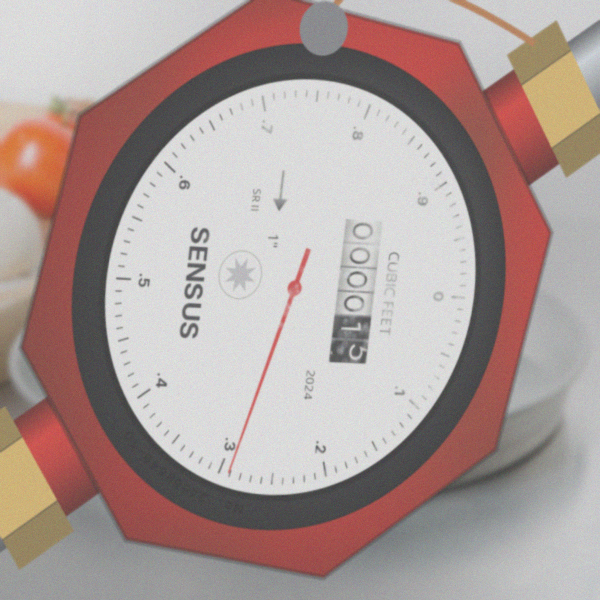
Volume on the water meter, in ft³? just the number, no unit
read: 15.29
